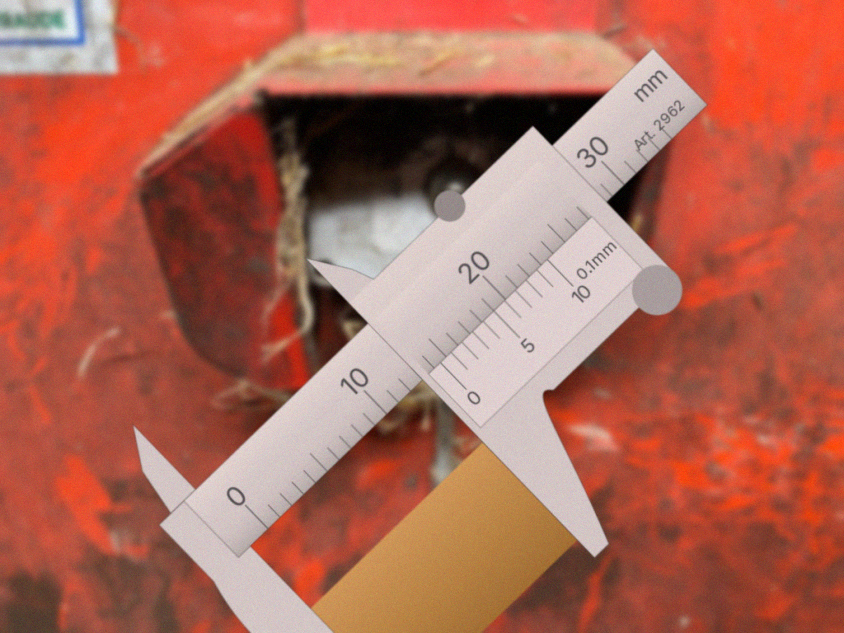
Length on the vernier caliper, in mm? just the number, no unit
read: 14.5
